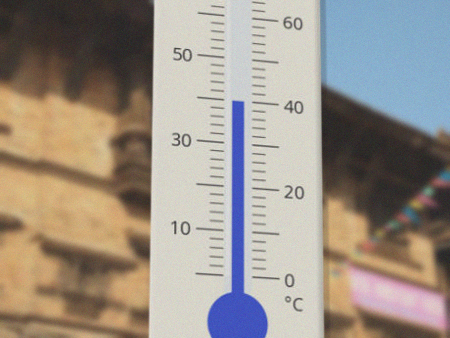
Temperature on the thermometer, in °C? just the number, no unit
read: 40
